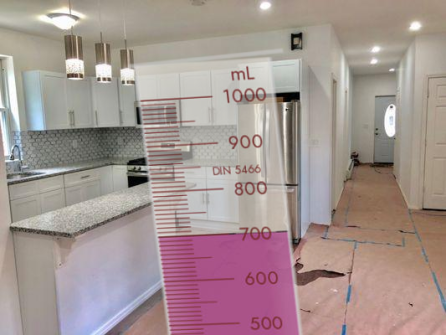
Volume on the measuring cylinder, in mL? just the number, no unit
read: 700
